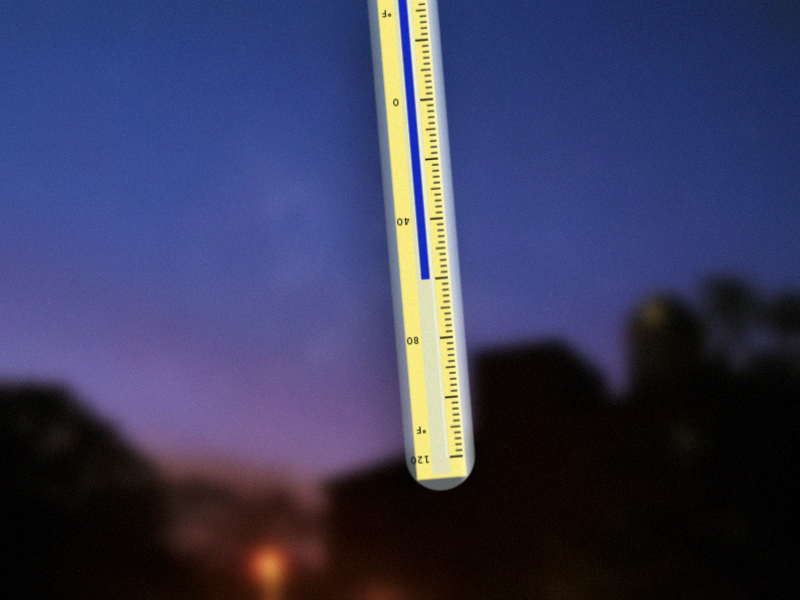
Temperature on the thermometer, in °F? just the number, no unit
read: 60
